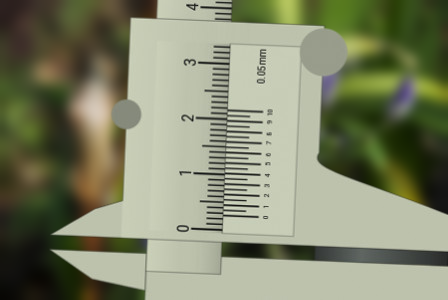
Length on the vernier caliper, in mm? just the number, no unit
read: 2.6
